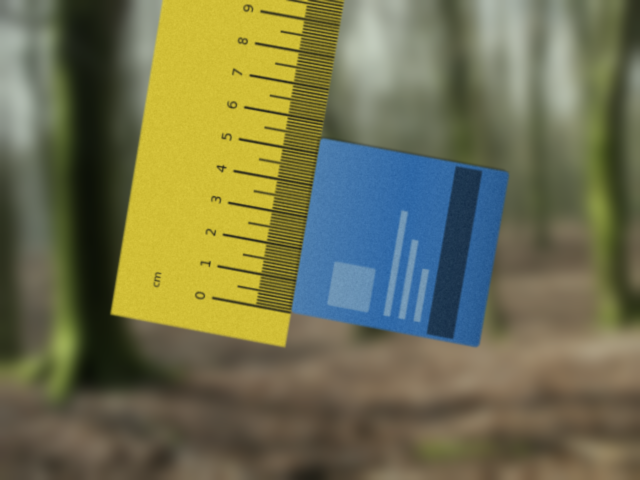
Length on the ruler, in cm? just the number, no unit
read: 5.5
